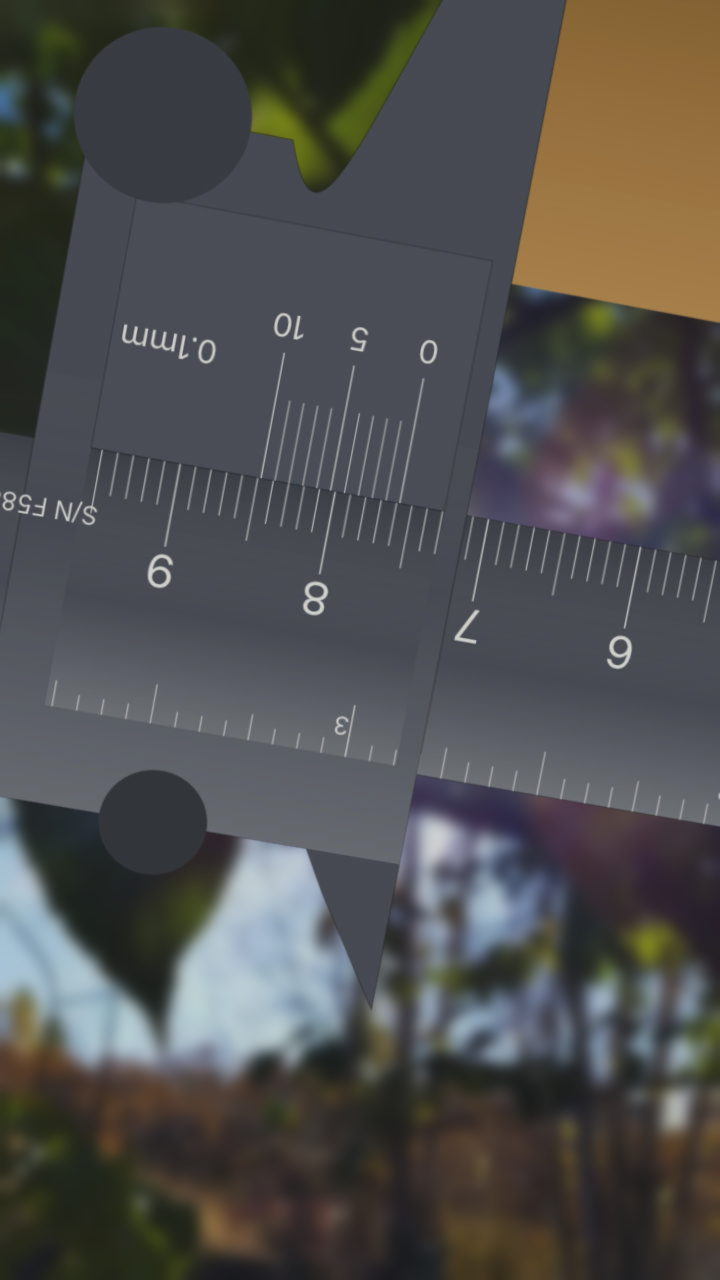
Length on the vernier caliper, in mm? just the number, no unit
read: 75.8
